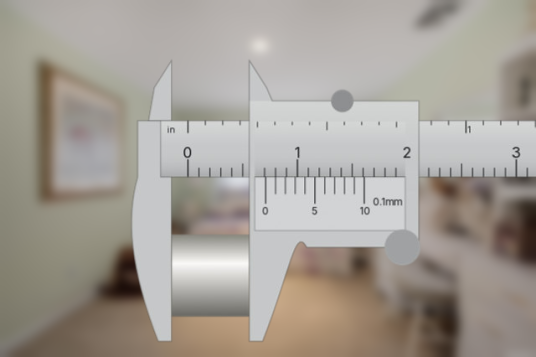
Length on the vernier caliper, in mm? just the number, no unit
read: 7.1
